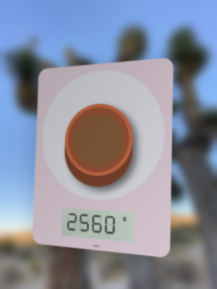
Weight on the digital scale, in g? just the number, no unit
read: 2560
